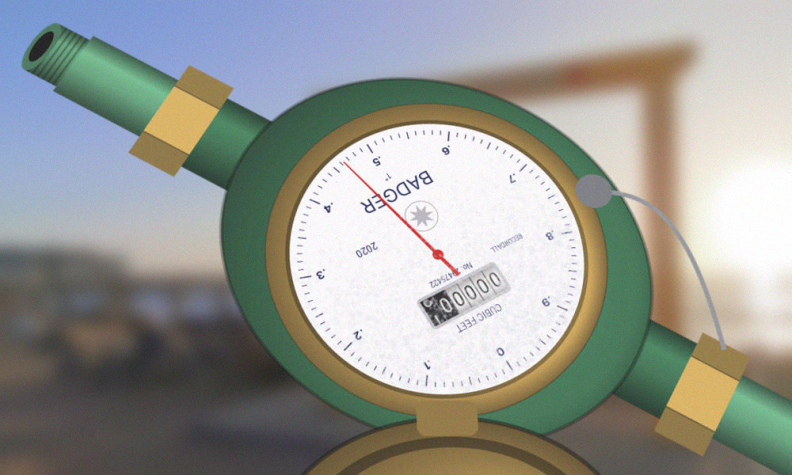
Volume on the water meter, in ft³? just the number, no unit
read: 1.46
